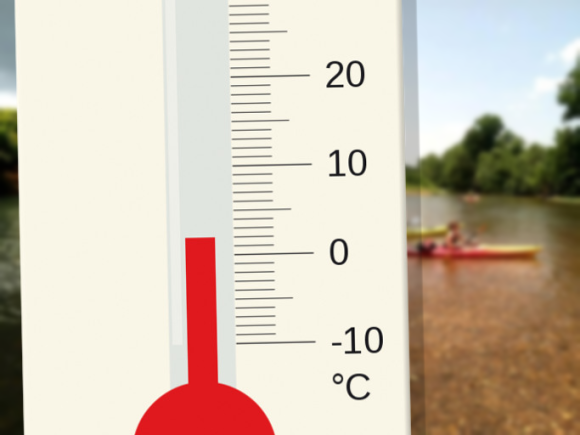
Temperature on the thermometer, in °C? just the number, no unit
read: 2
